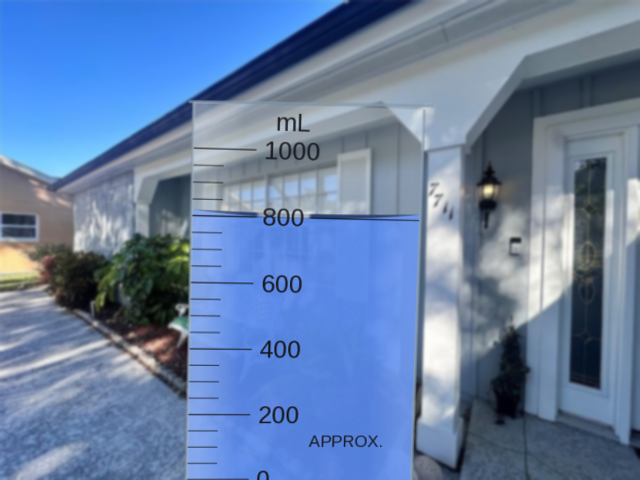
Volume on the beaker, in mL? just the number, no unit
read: 800
